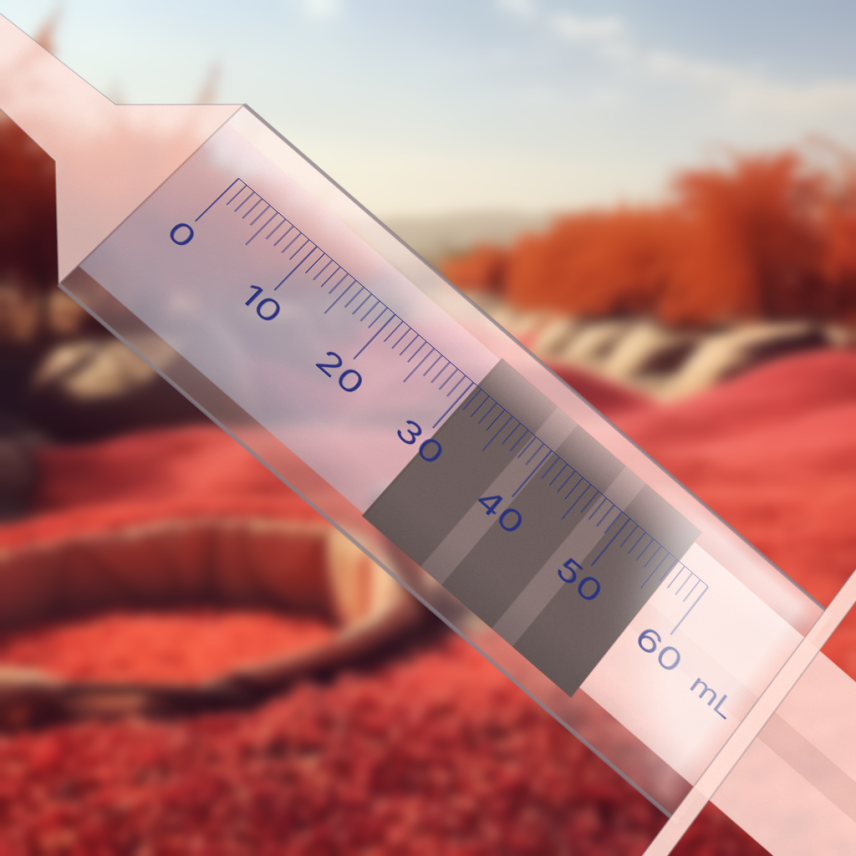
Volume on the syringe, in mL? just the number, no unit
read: 30.5
